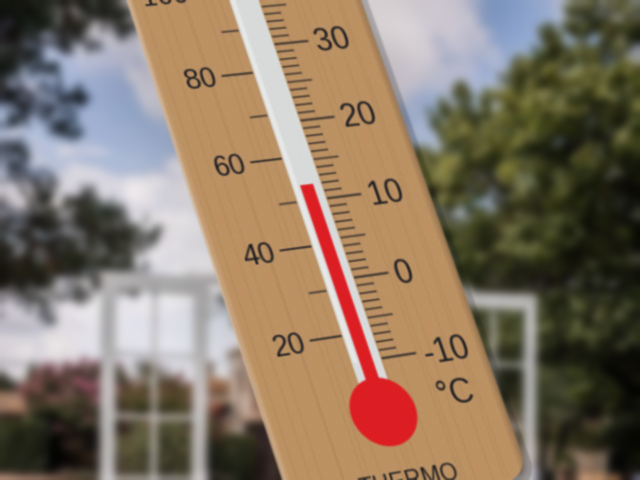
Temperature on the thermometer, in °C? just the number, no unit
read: 12
